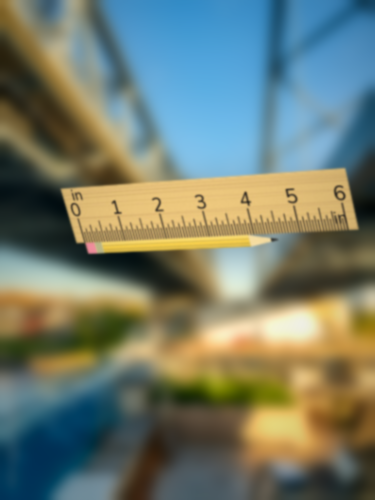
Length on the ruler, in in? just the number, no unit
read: 4.5
